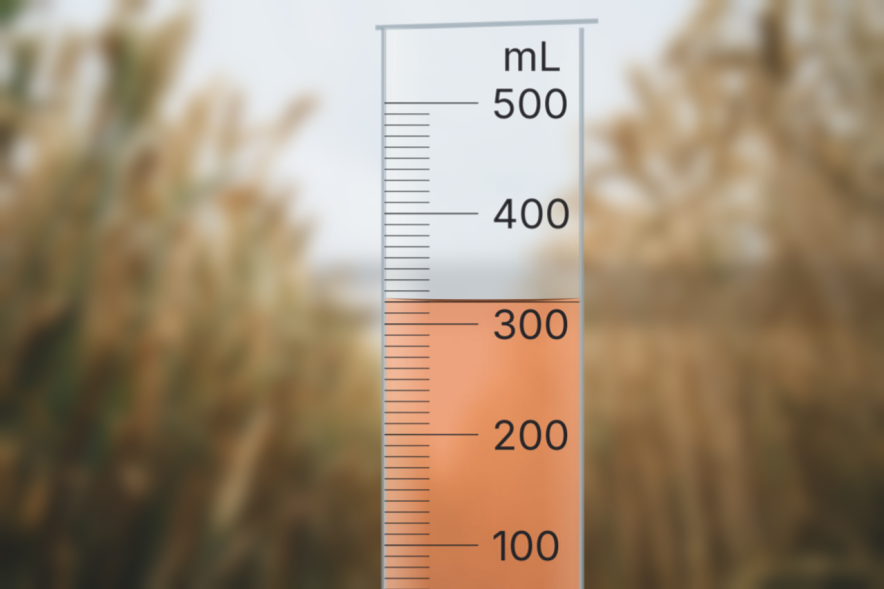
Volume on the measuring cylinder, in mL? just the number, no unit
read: 320
